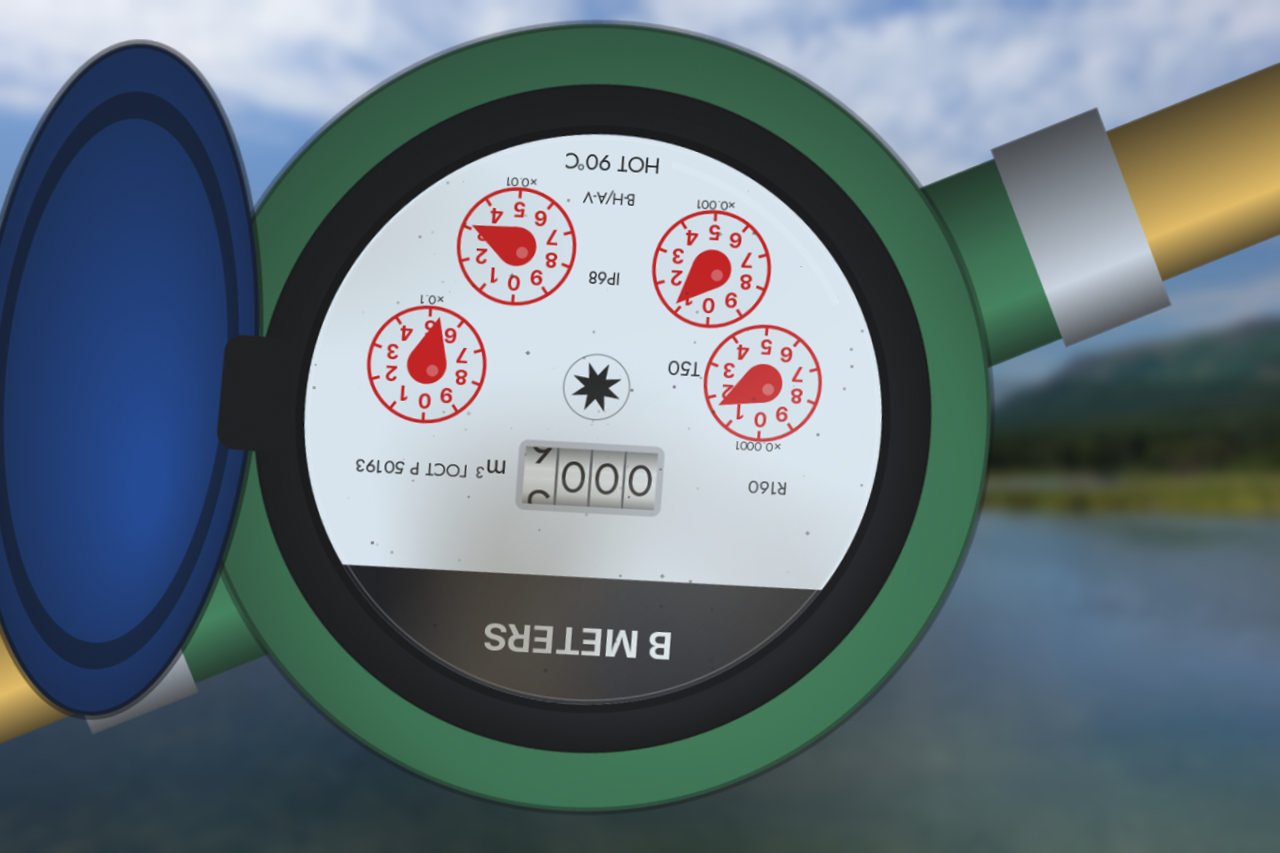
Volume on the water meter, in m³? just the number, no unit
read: 5.5311
